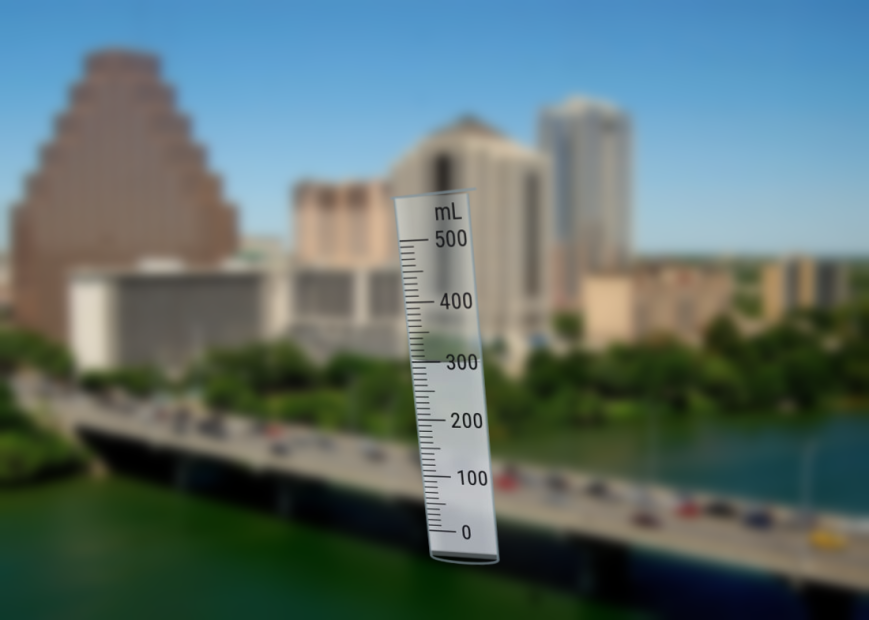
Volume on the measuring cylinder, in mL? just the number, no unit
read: 300
